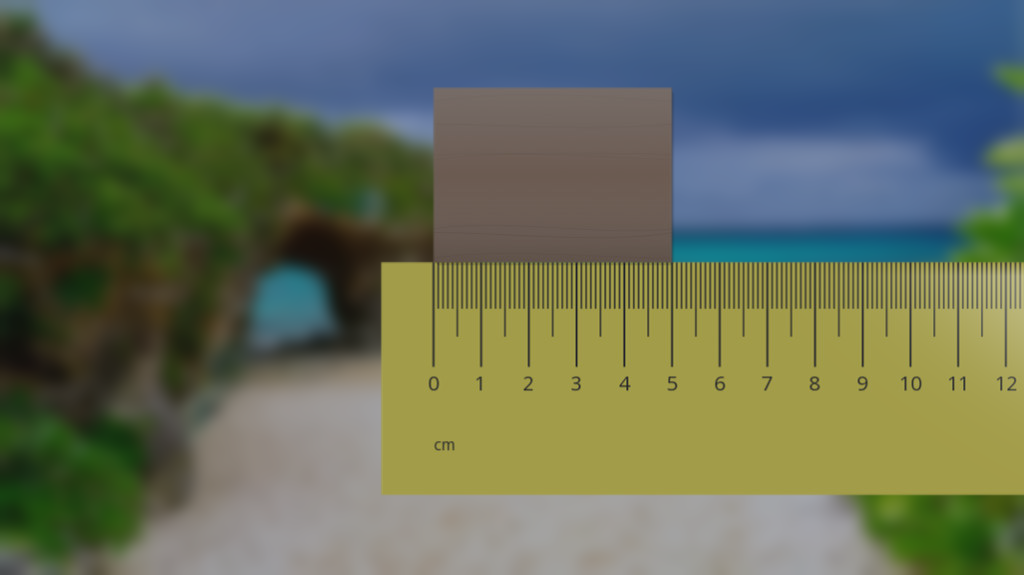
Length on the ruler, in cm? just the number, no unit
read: 5
